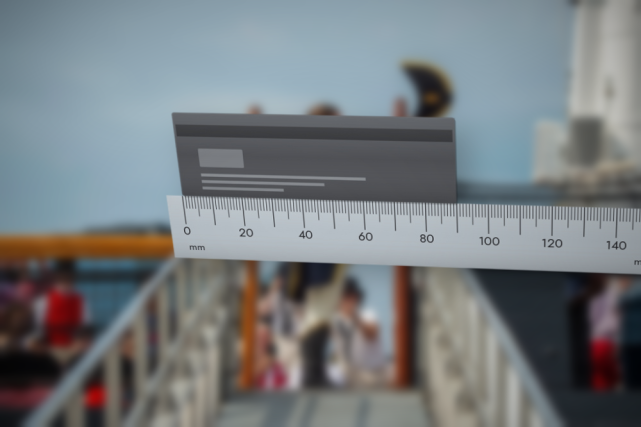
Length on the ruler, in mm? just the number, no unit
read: 90
